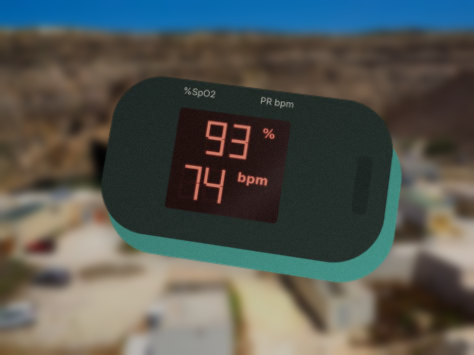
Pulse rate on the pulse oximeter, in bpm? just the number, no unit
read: 74
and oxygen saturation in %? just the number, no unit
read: 93
